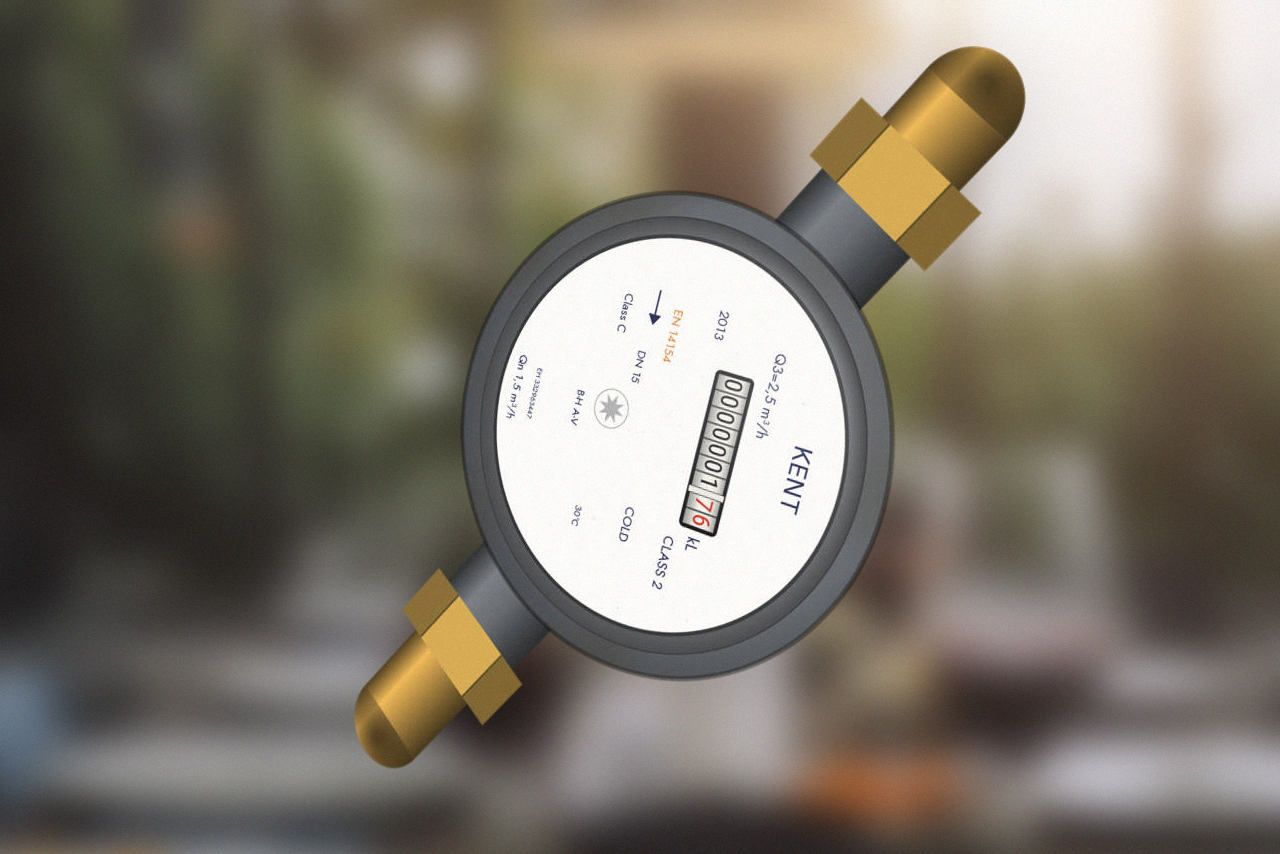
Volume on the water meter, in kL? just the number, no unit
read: 1.76
